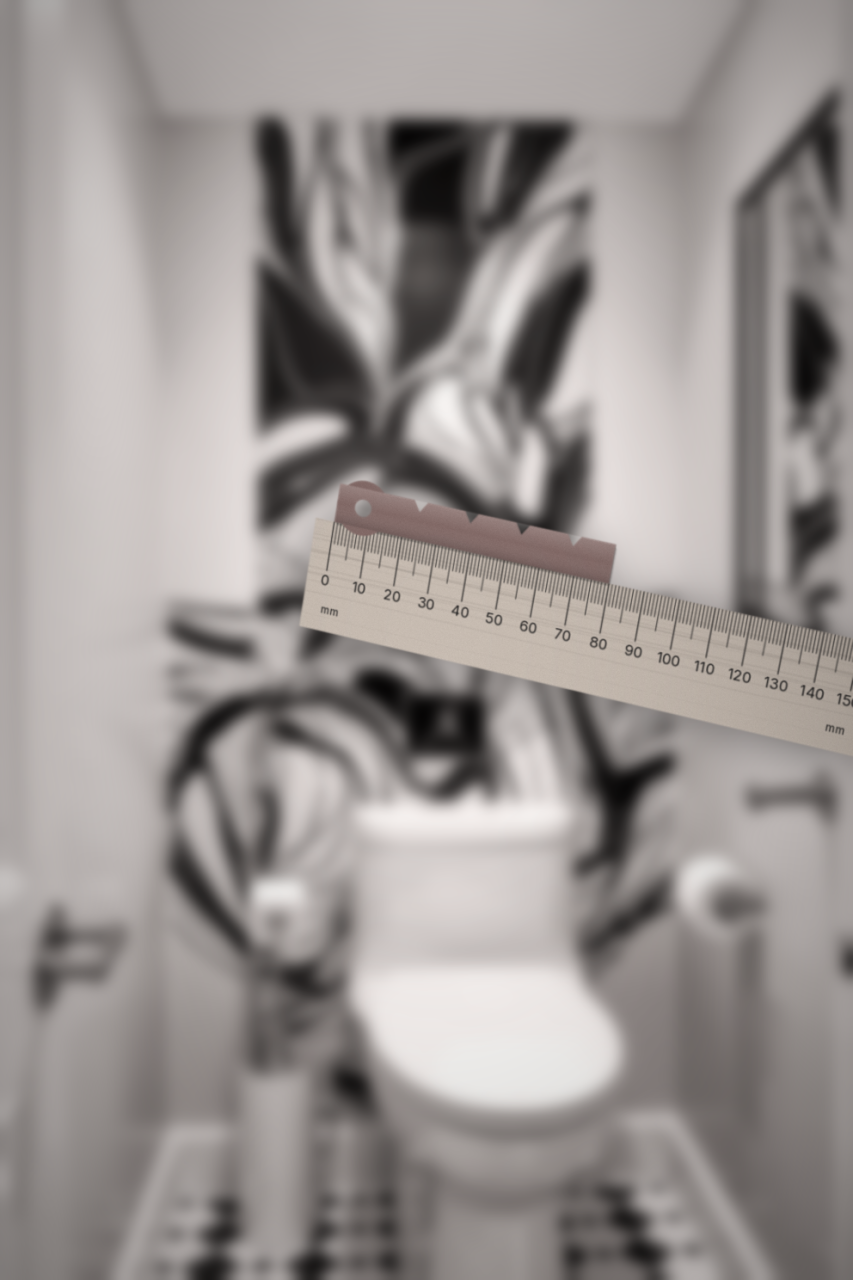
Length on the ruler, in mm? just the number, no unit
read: 80
